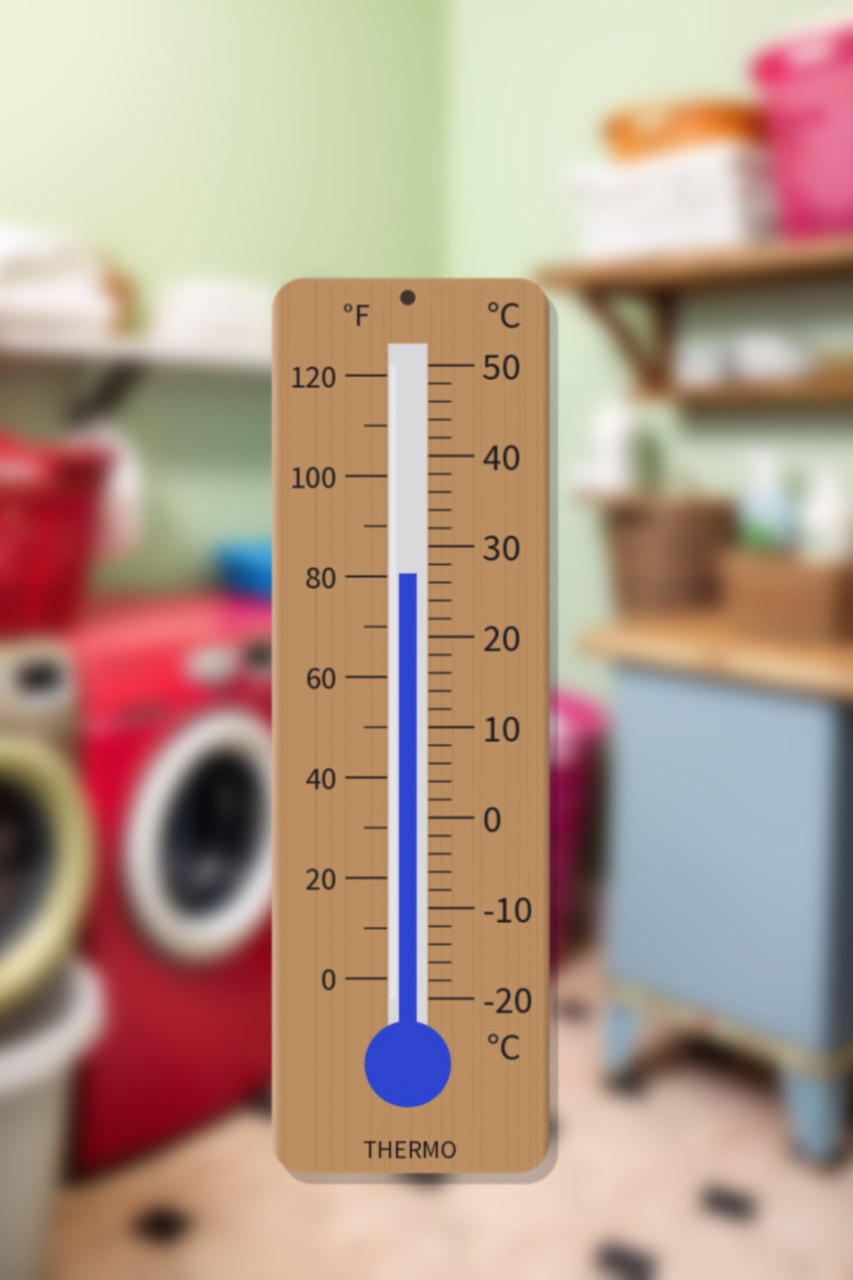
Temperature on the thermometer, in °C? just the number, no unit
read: 27
